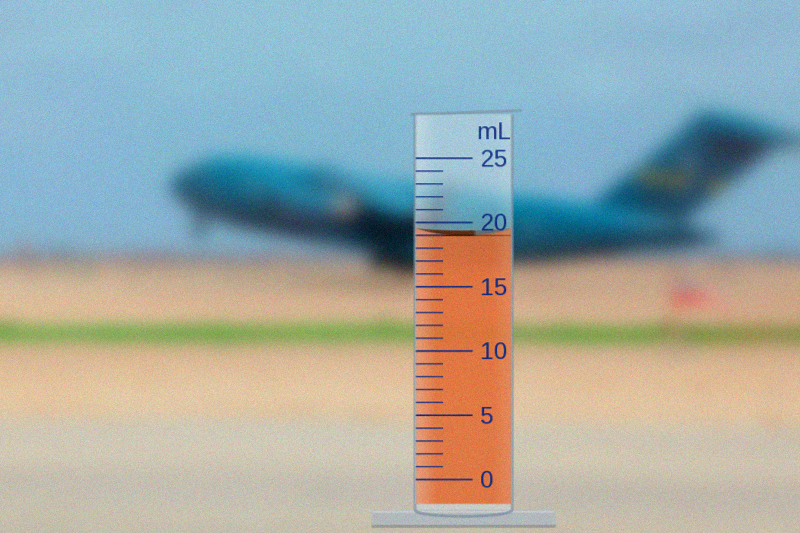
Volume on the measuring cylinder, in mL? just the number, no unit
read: 19
